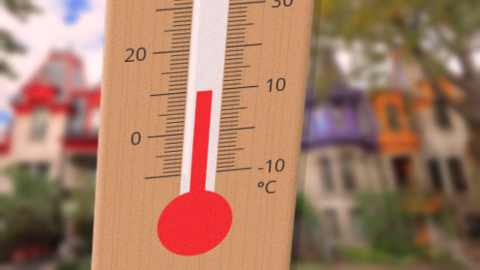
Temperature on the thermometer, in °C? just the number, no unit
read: 10
